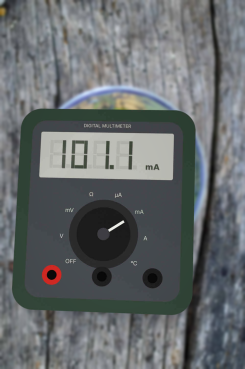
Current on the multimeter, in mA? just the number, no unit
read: 101.1
